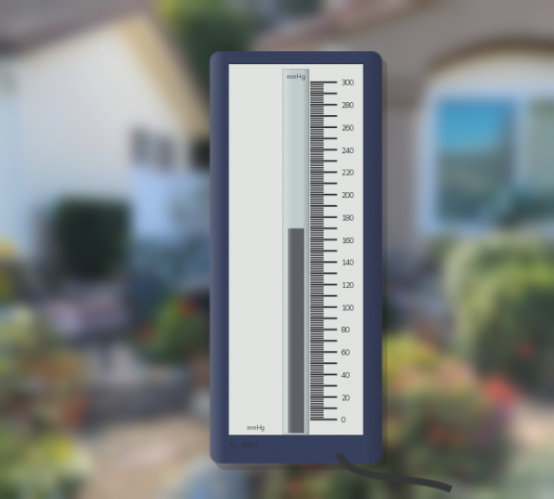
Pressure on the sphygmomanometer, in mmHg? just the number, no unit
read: 170
